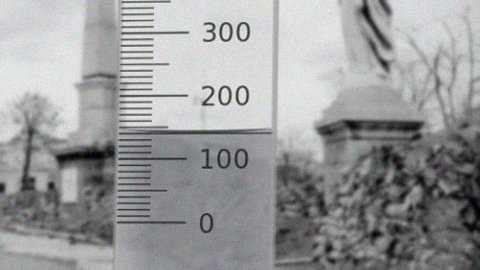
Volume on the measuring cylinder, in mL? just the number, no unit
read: 140
